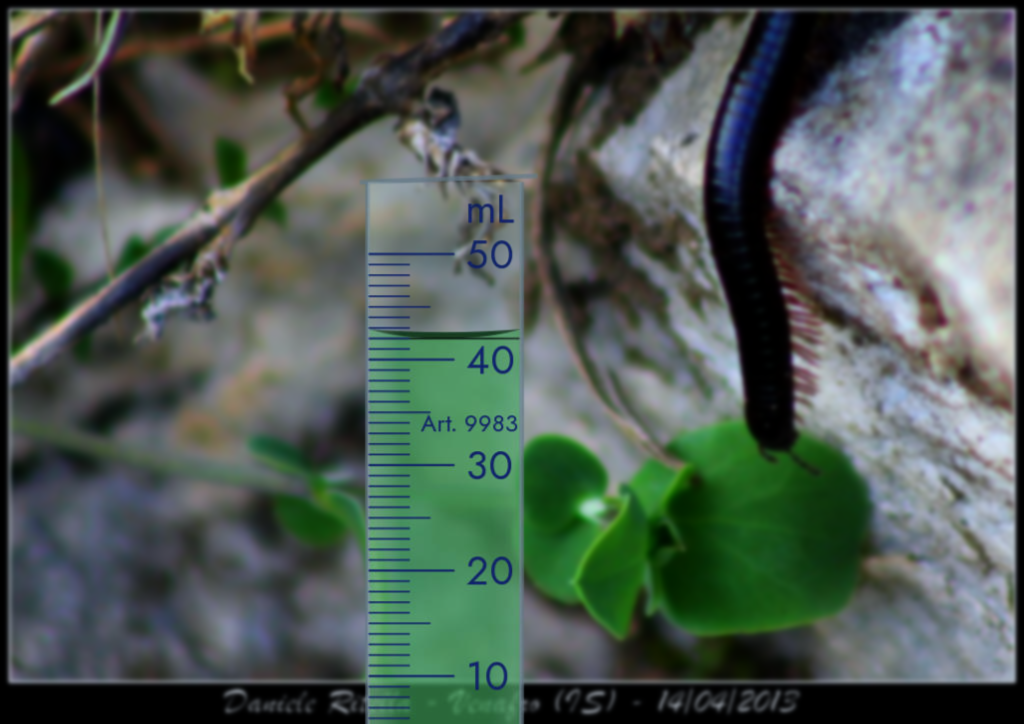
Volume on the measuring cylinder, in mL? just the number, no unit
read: 42
